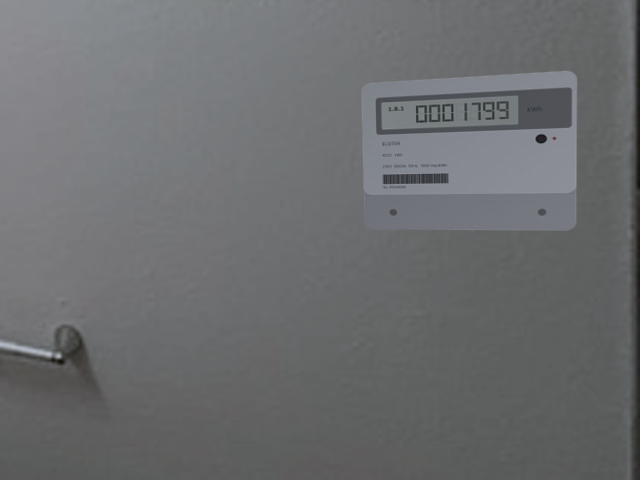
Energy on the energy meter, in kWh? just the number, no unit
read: 1799
